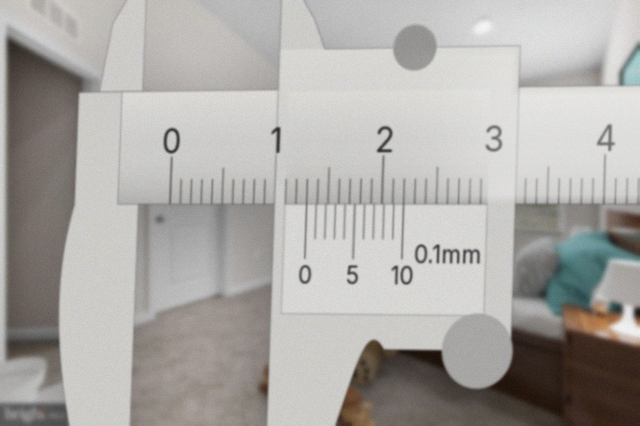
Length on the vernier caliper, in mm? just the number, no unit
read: 13.0
